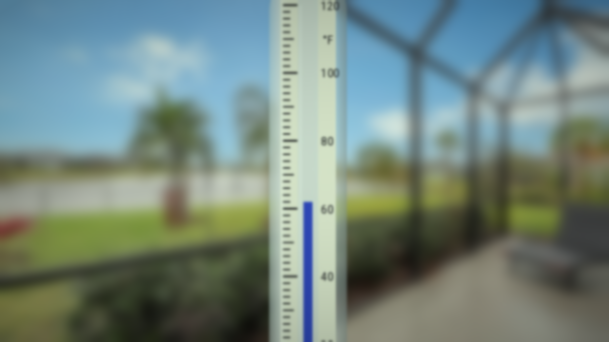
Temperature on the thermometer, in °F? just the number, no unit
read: 62
